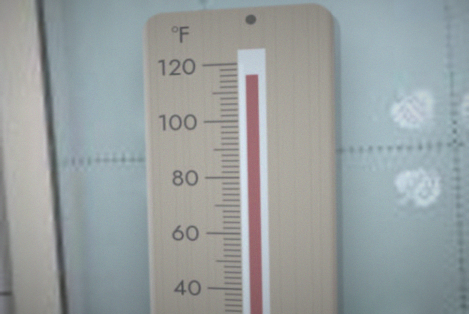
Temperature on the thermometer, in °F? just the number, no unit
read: 116
